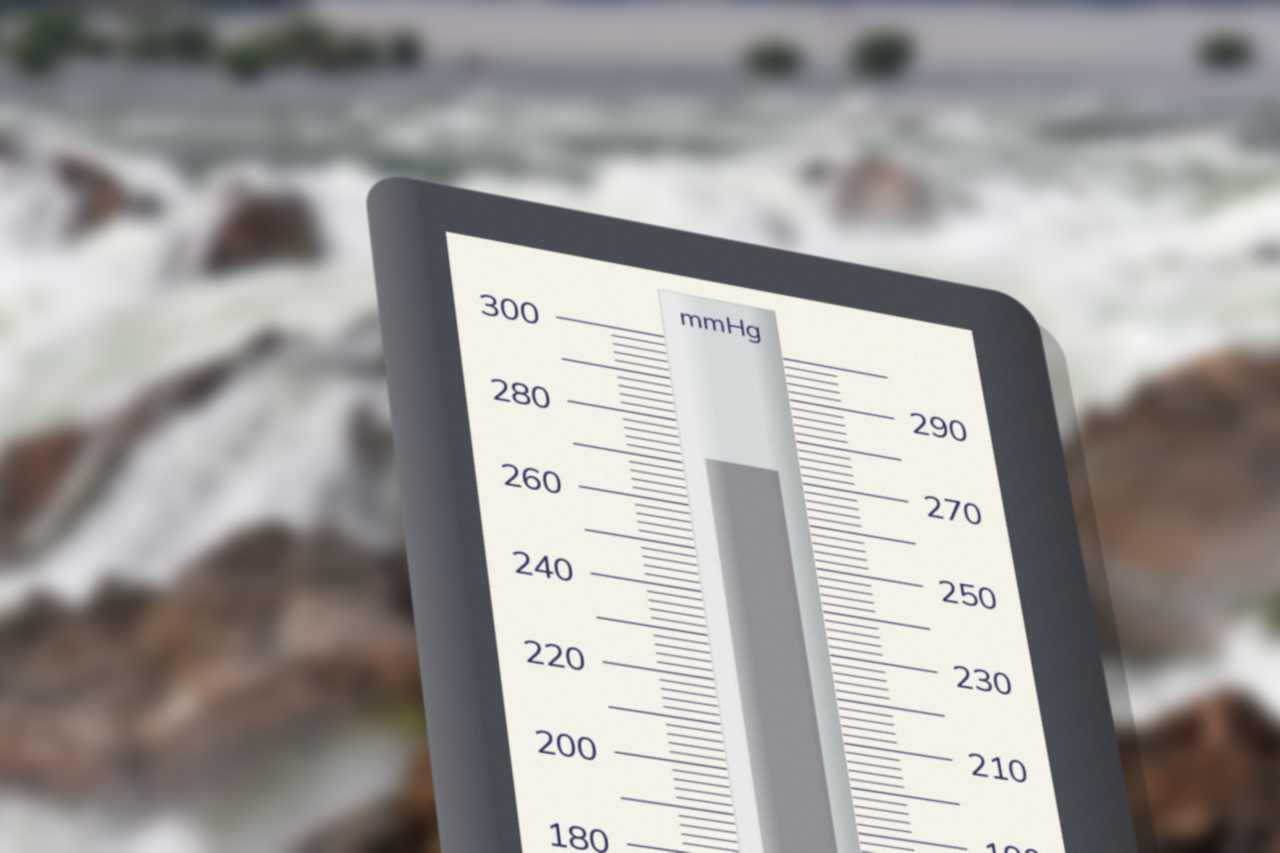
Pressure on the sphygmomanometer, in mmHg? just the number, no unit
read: 272
